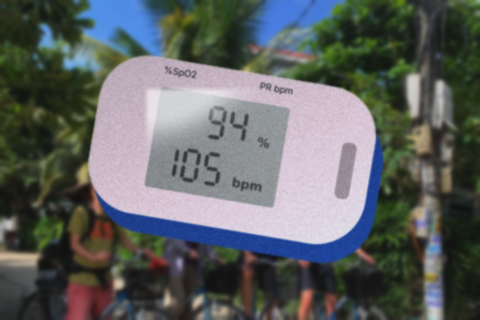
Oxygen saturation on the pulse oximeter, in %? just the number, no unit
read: 94
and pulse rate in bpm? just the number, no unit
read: 105
